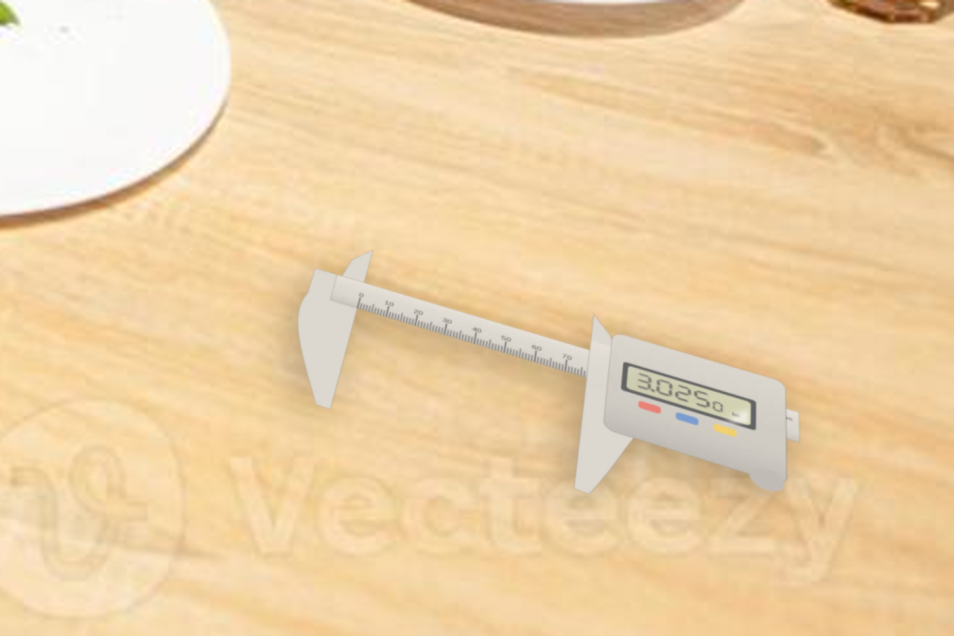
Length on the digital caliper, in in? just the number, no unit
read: 3.0250
